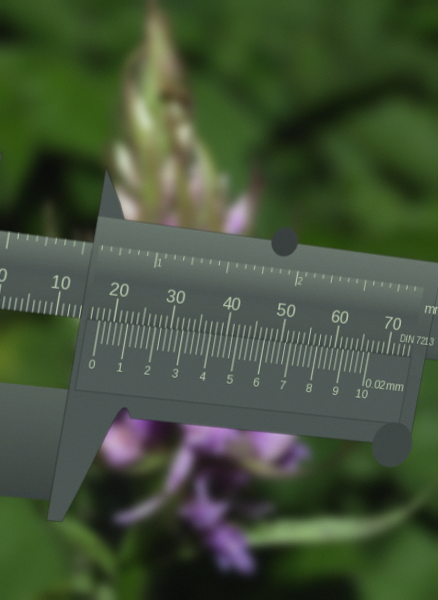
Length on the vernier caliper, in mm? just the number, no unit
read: 17.5
